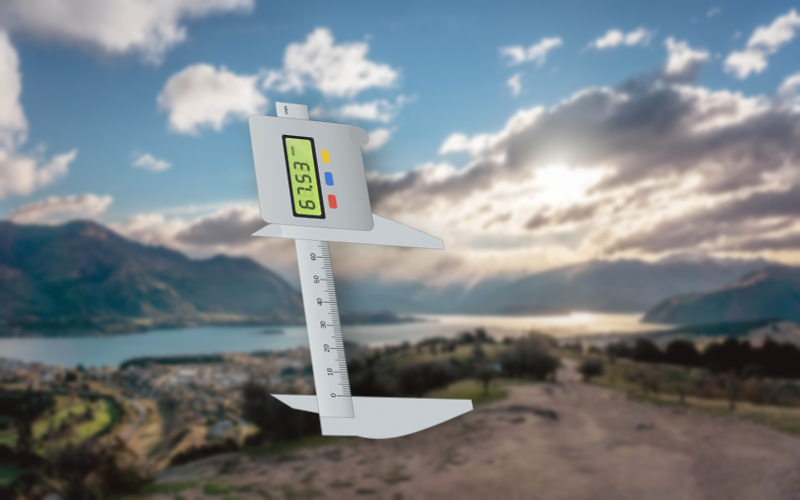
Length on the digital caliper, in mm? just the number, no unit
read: 67.53
